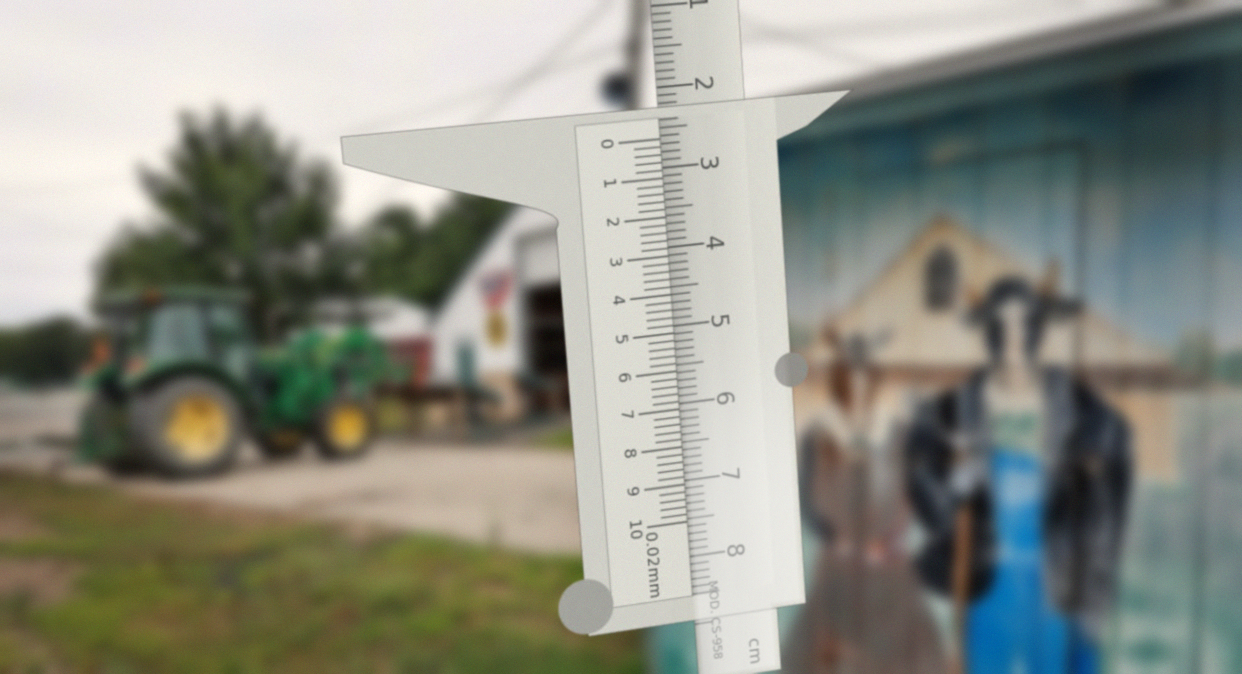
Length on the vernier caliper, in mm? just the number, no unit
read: 26.4
